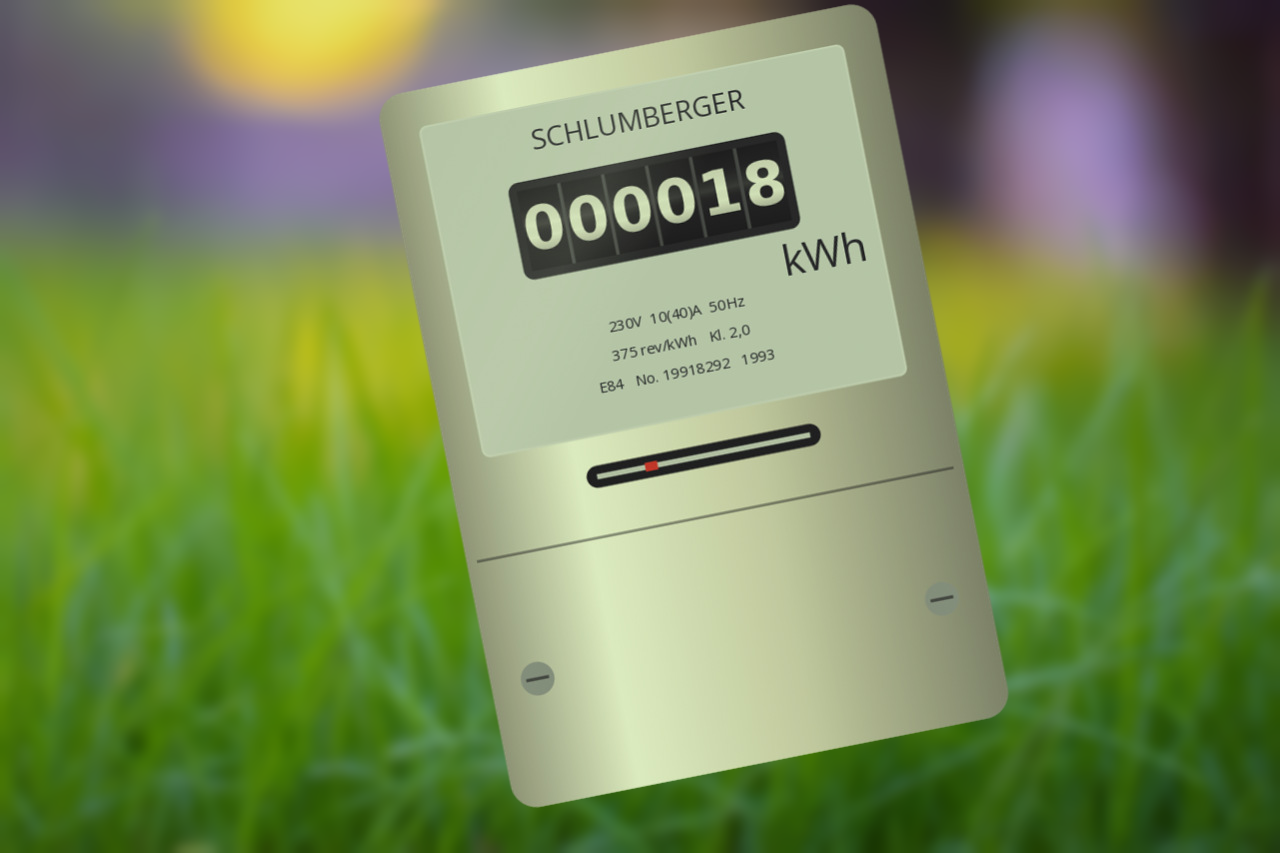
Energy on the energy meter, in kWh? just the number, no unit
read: 18
